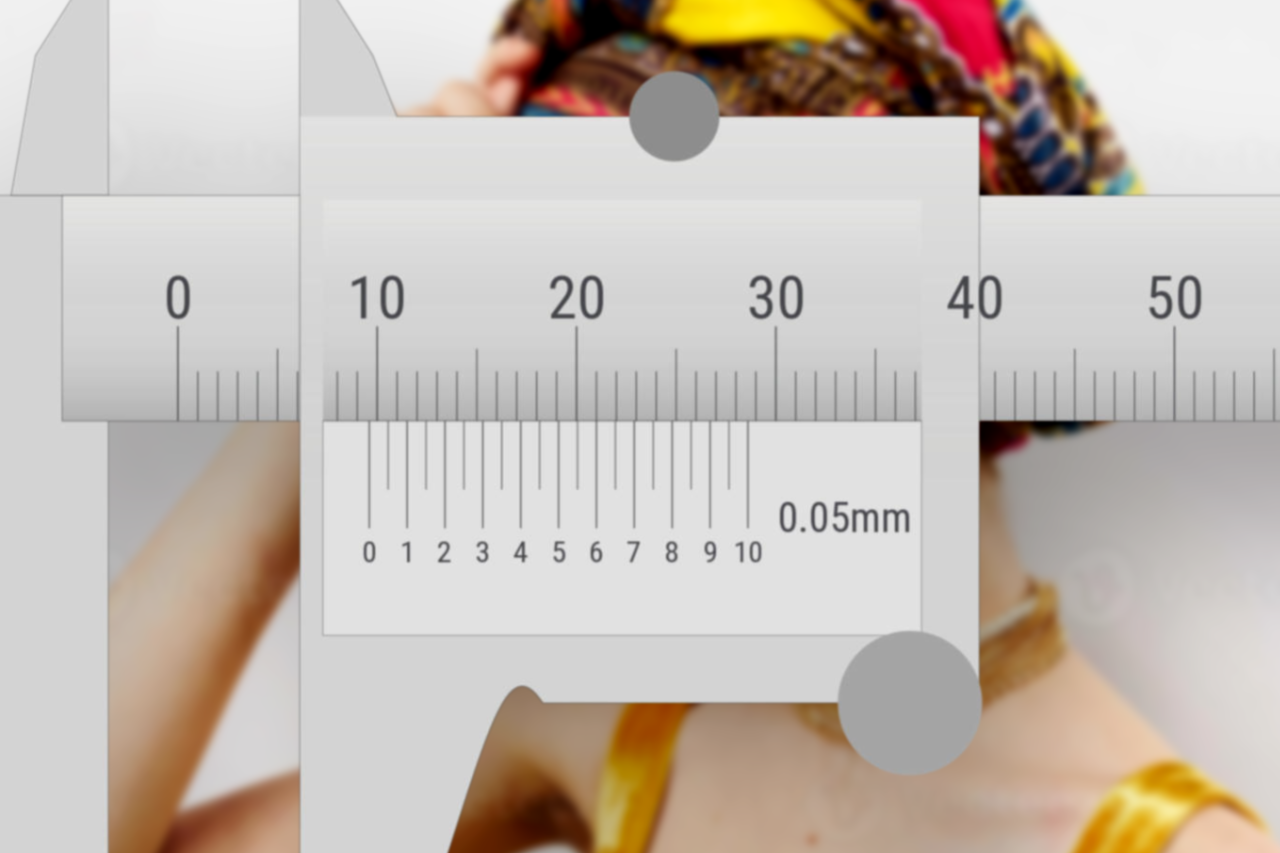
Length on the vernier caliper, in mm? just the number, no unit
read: 9.6
